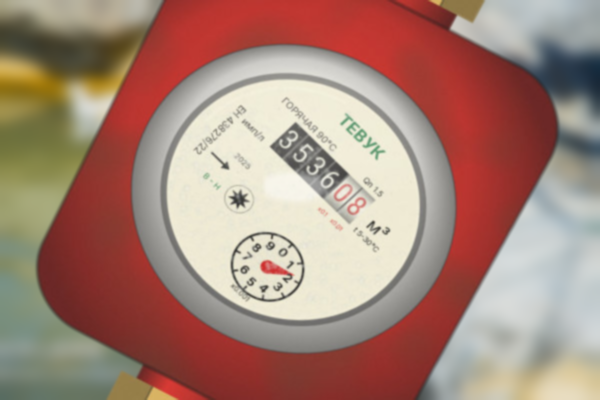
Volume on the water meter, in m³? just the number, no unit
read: 3536.081
